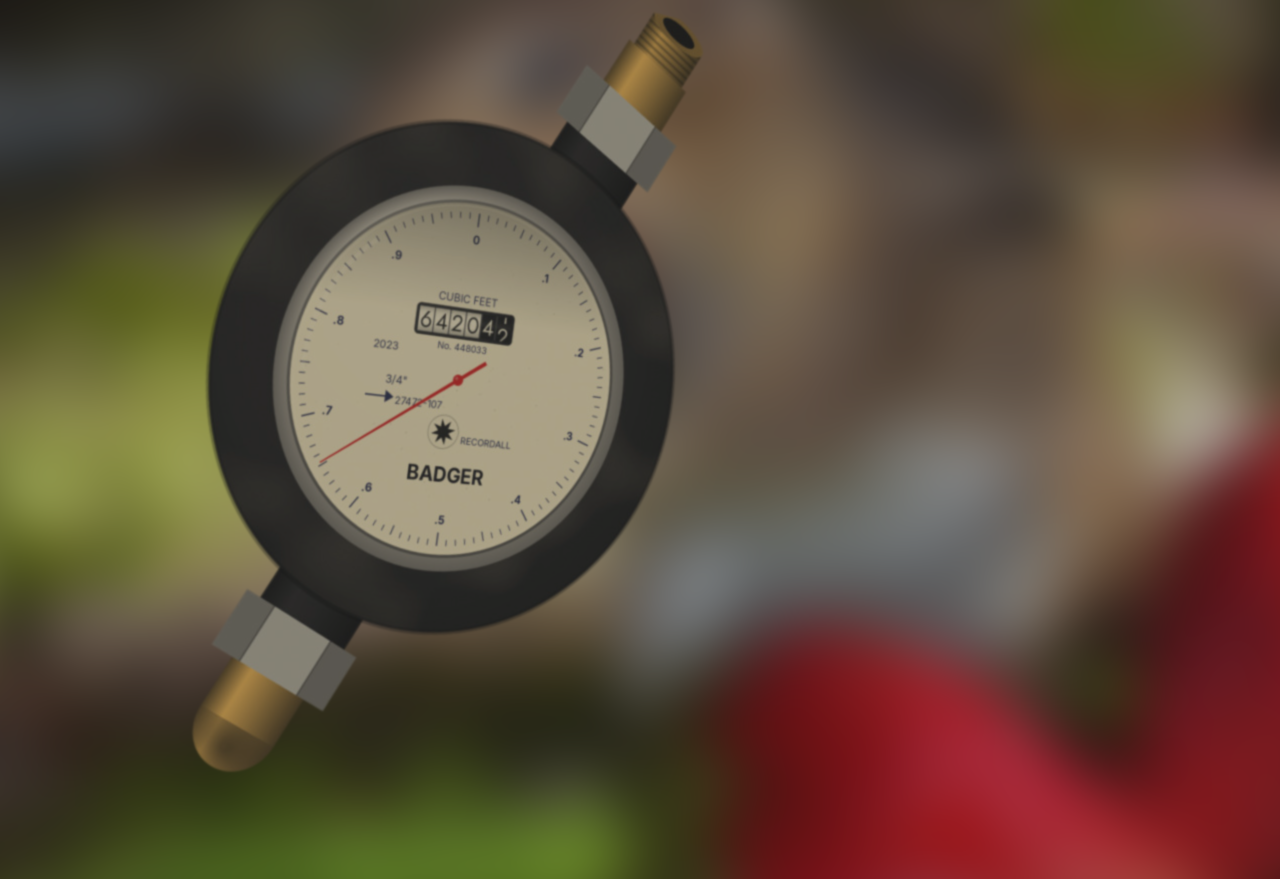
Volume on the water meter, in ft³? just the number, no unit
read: 642041.65
